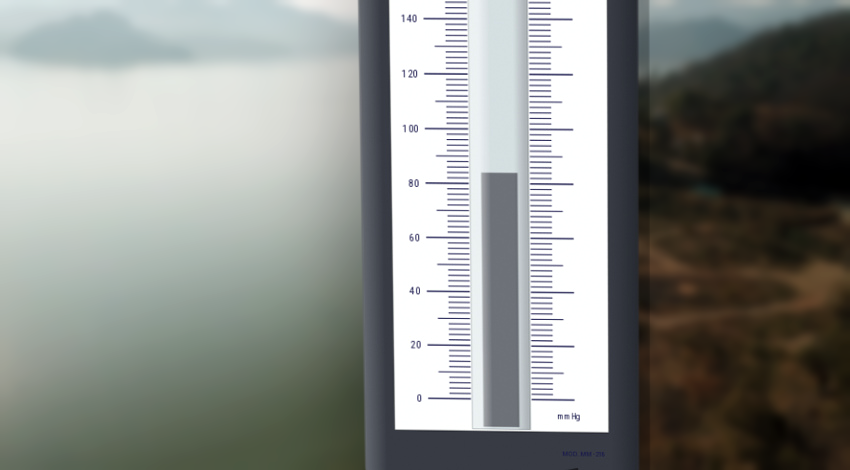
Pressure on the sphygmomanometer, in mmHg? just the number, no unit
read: 84
